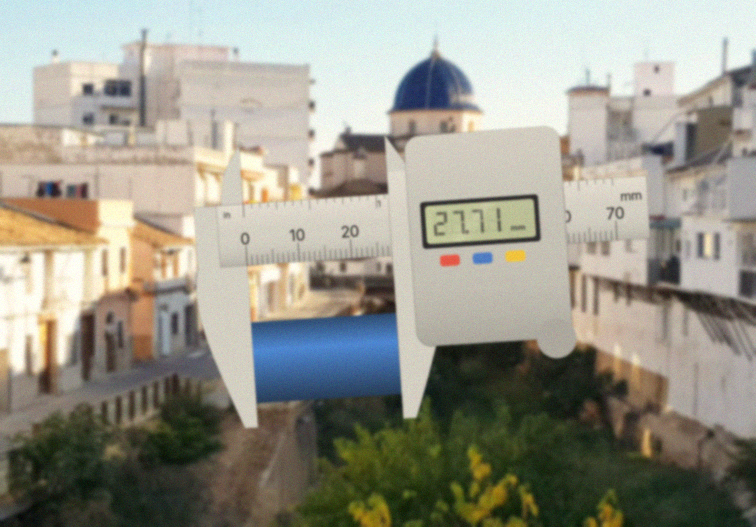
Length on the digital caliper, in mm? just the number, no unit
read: 27.71
